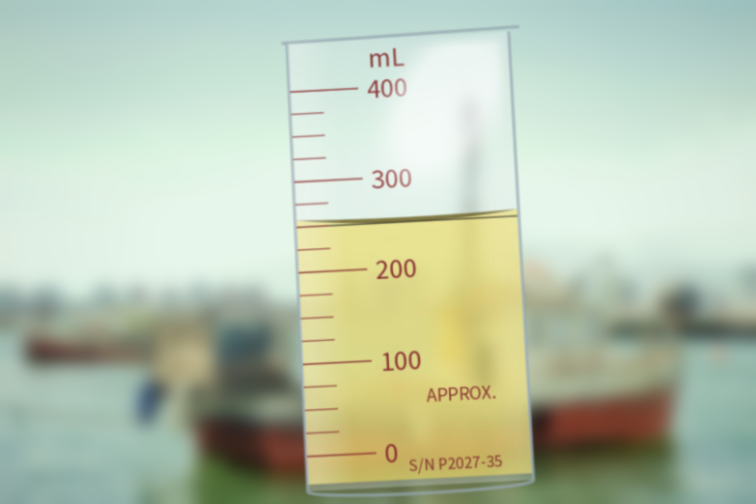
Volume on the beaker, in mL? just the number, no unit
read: 250
